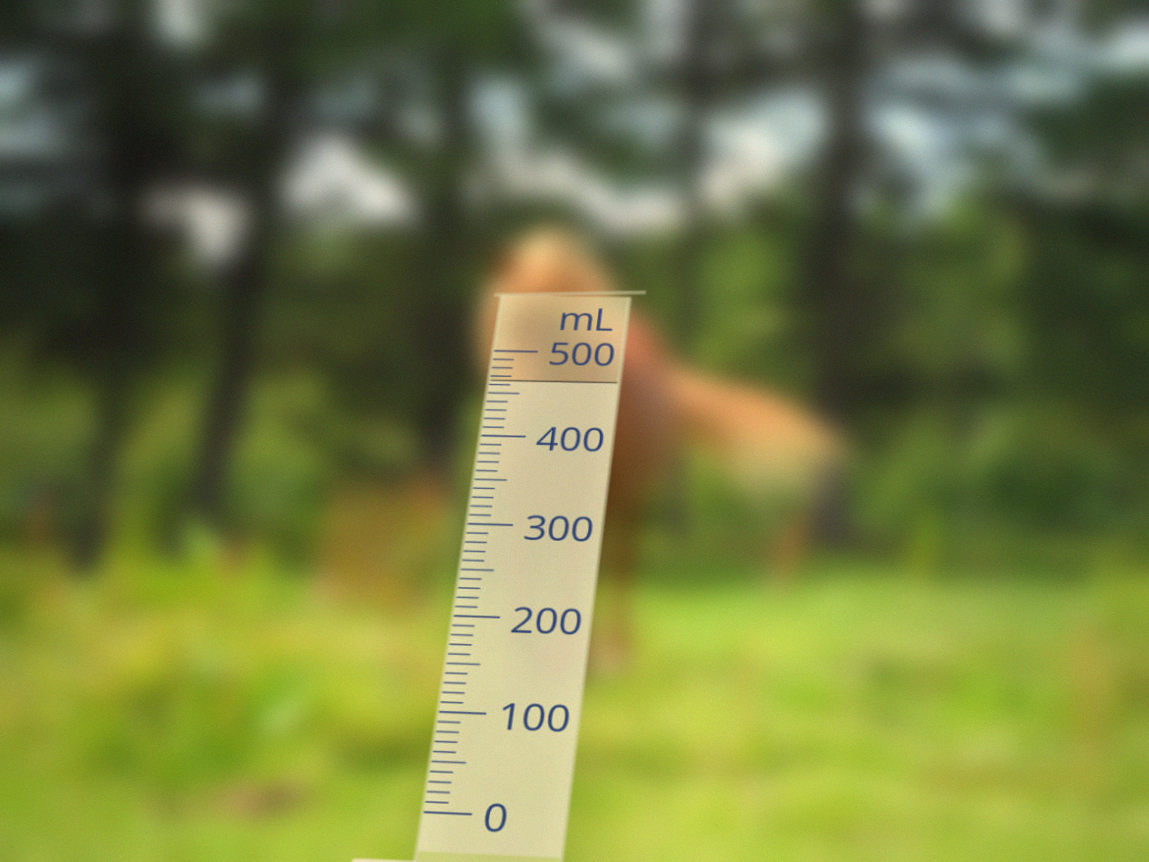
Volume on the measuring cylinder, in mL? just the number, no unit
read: 465
